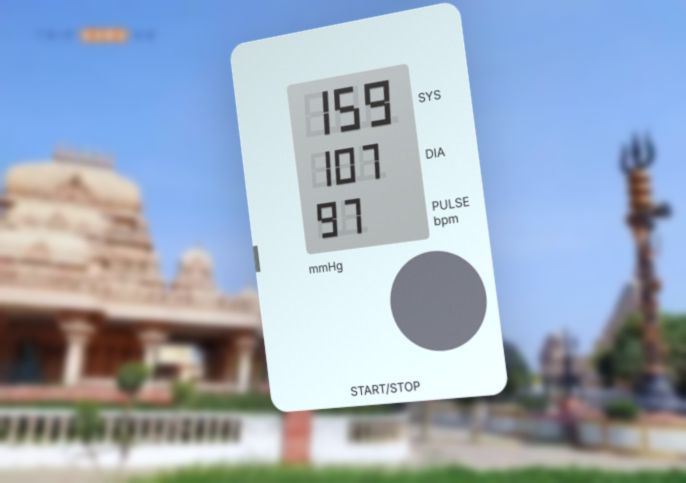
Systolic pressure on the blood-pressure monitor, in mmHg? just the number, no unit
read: 159
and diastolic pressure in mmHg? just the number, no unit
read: 107
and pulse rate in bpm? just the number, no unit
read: 97
